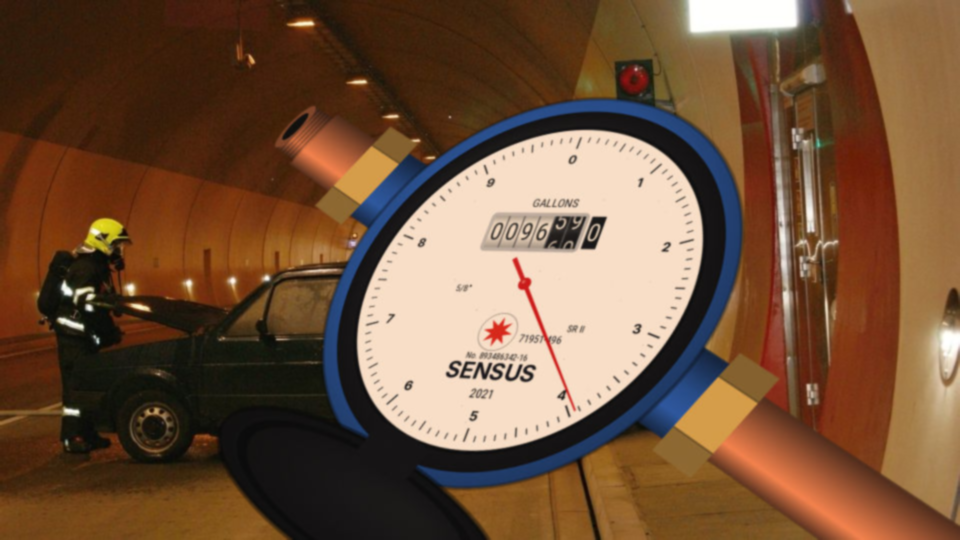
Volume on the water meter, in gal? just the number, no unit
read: 96593.9
